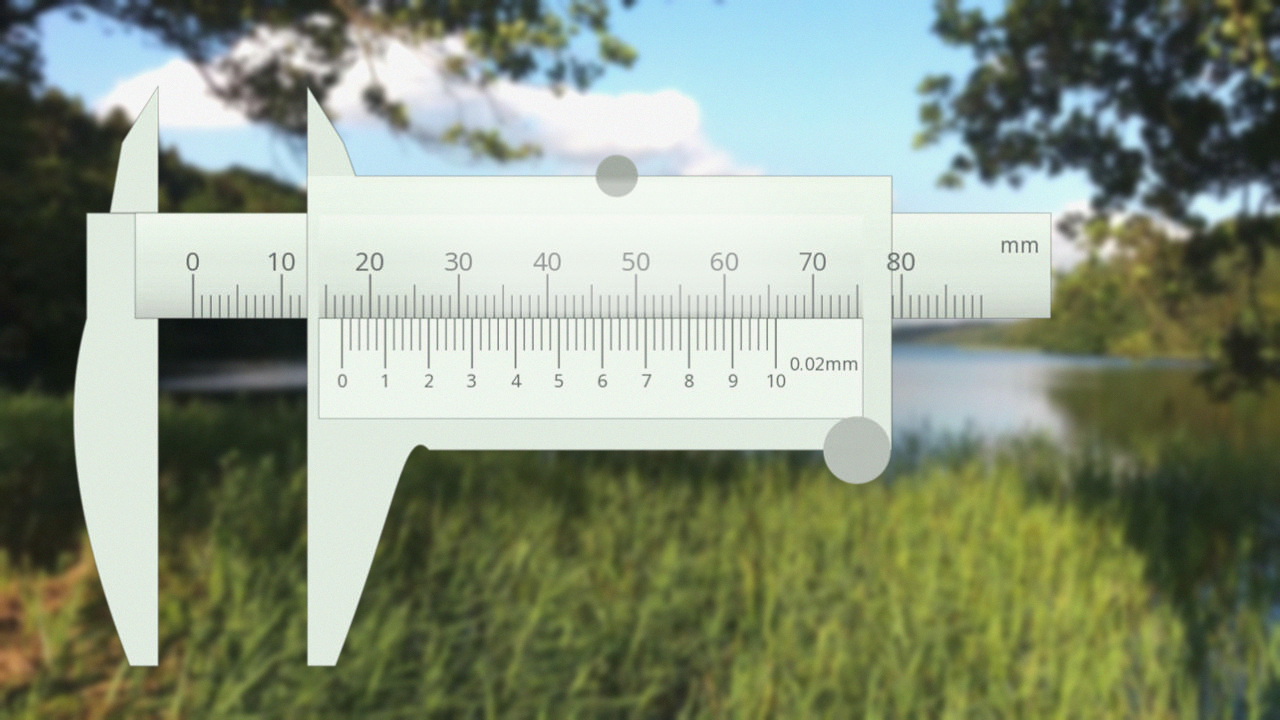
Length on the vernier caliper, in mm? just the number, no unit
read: 16.8
